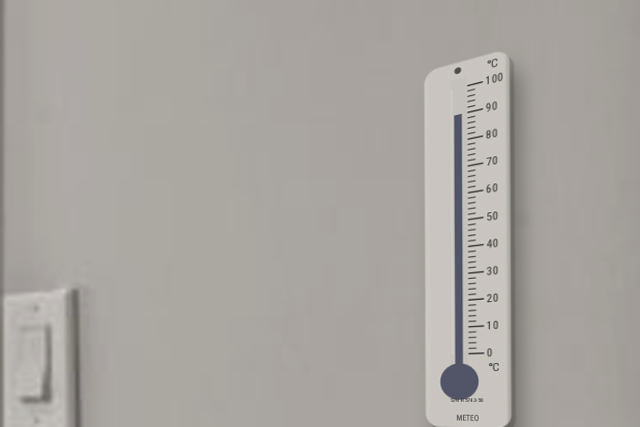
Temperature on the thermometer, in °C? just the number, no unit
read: 90
